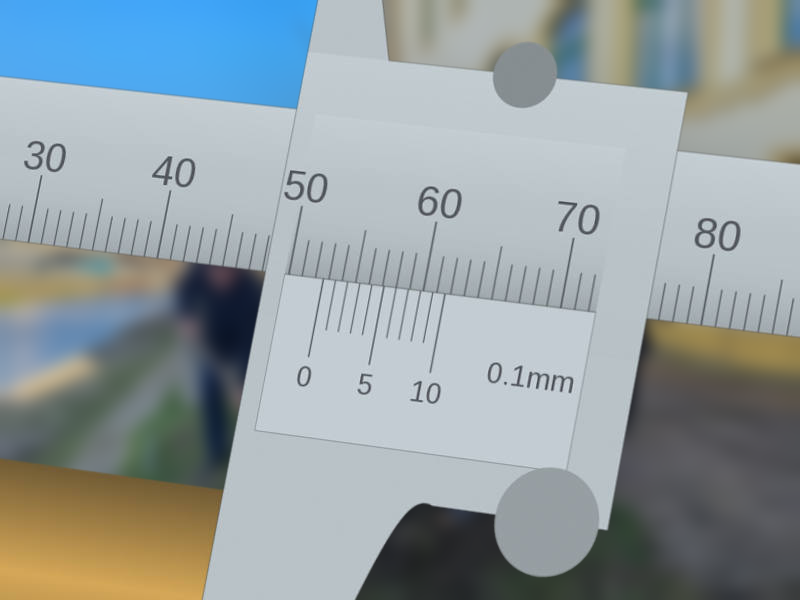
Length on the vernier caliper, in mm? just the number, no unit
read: 52.6
